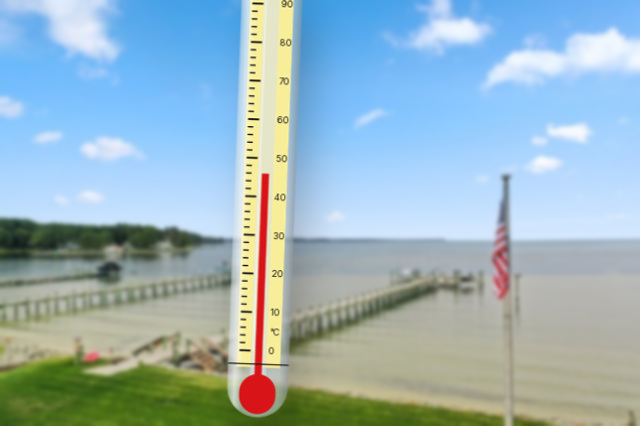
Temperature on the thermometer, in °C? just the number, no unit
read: 46
